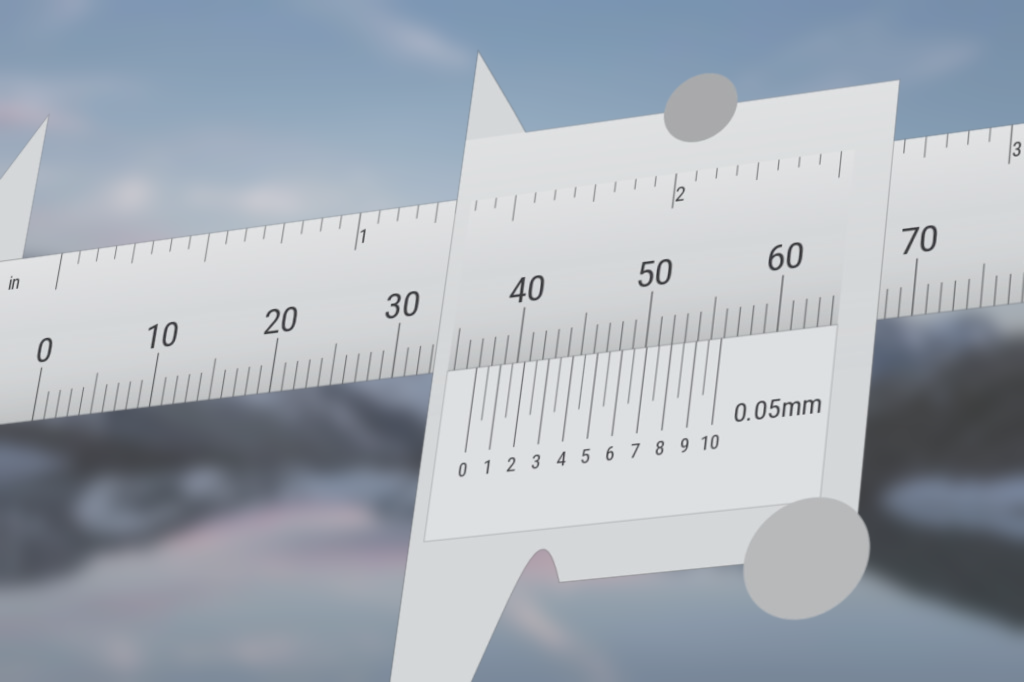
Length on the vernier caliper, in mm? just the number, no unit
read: 36.8
